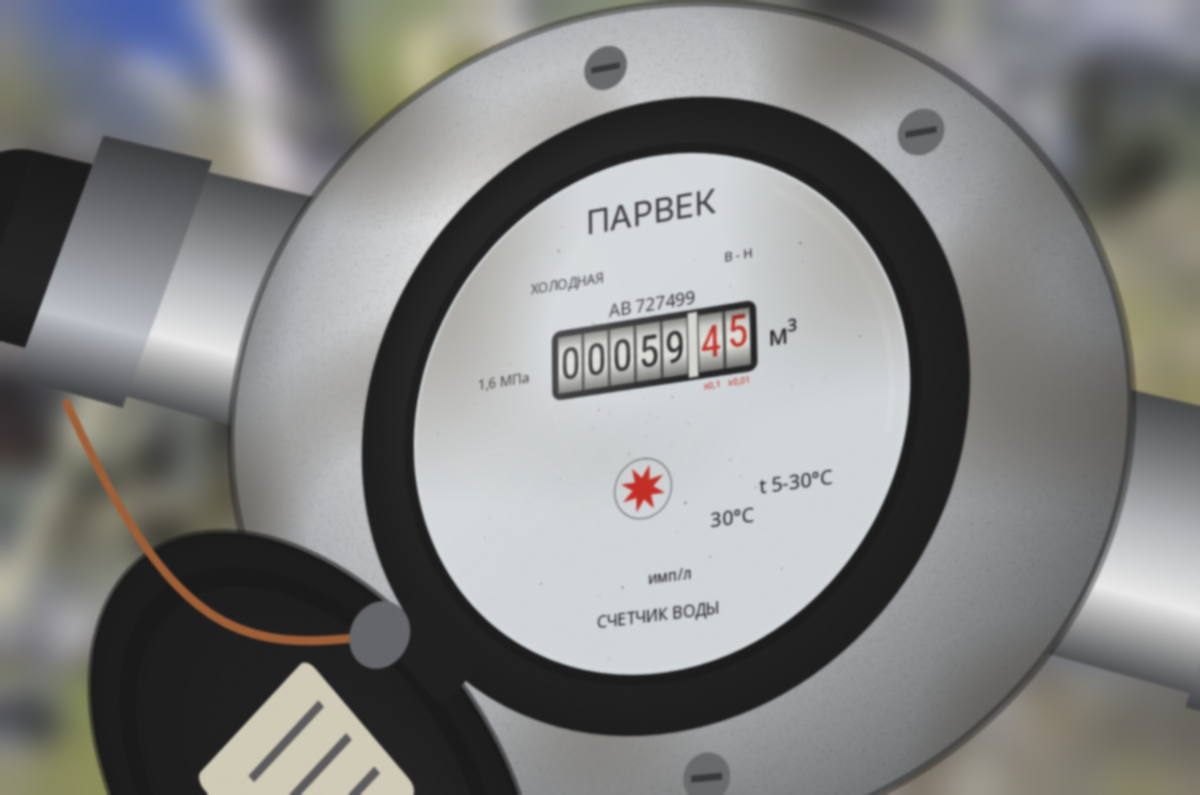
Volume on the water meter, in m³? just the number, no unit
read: 59.45
